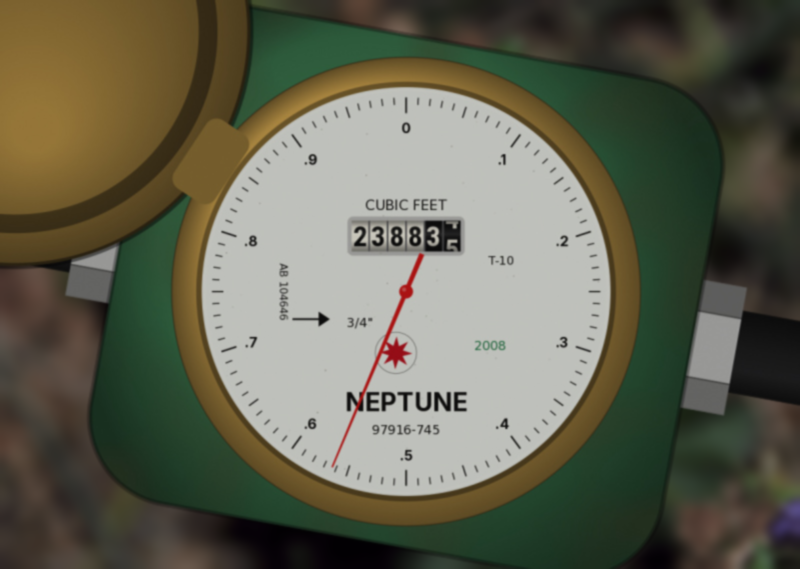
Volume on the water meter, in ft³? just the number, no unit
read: 238834.56
